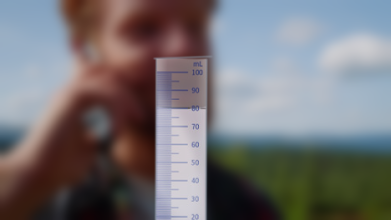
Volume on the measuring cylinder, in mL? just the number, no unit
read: 80
